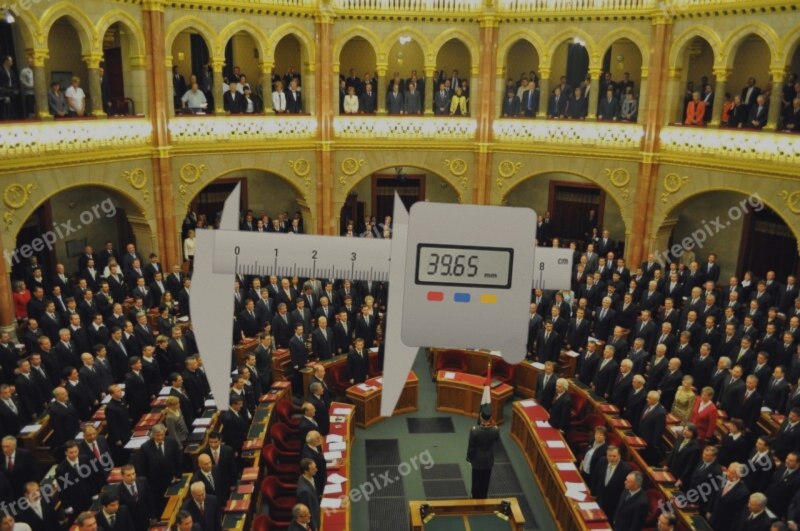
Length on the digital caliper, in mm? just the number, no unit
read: 39.65
